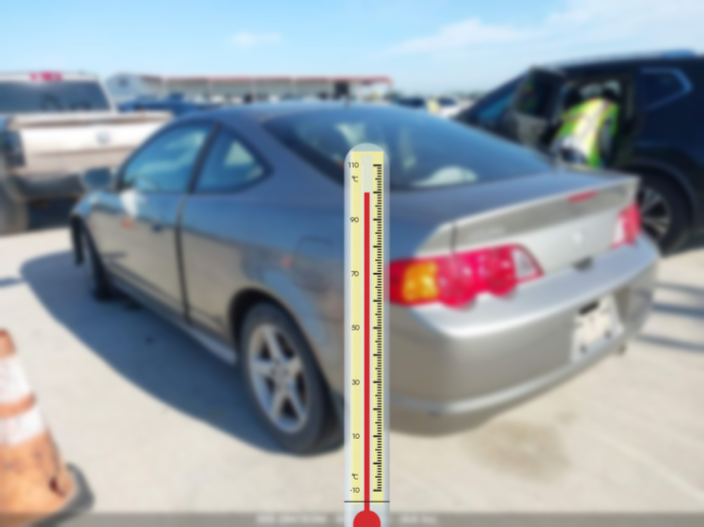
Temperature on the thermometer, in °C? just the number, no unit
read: 100
